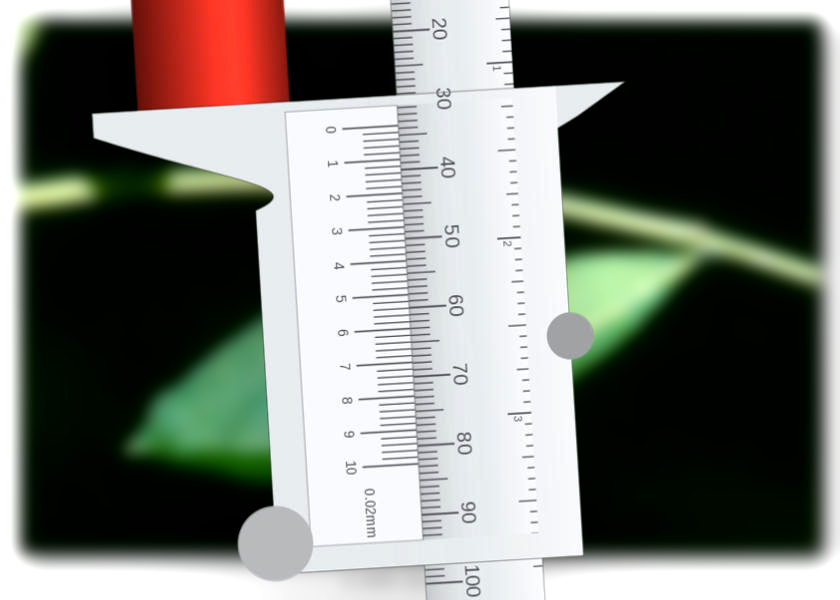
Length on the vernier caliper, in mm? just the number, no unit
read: 33.6
